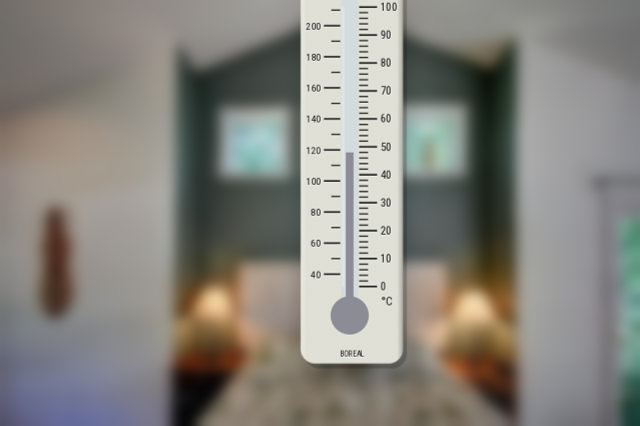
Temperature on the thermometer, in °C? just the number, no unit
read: 48
